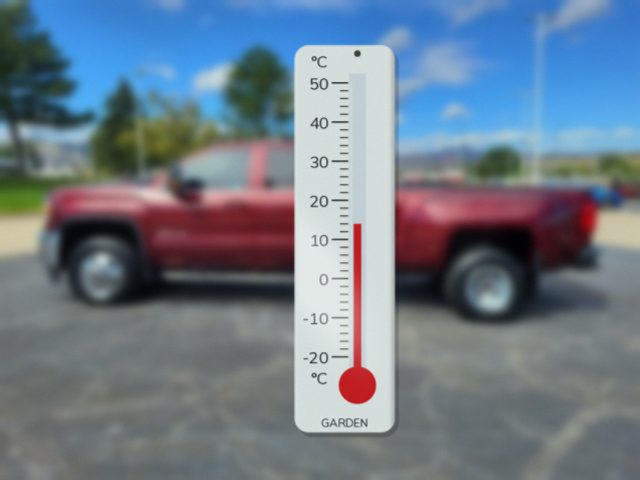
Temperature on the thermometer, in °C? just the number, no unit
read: 14
